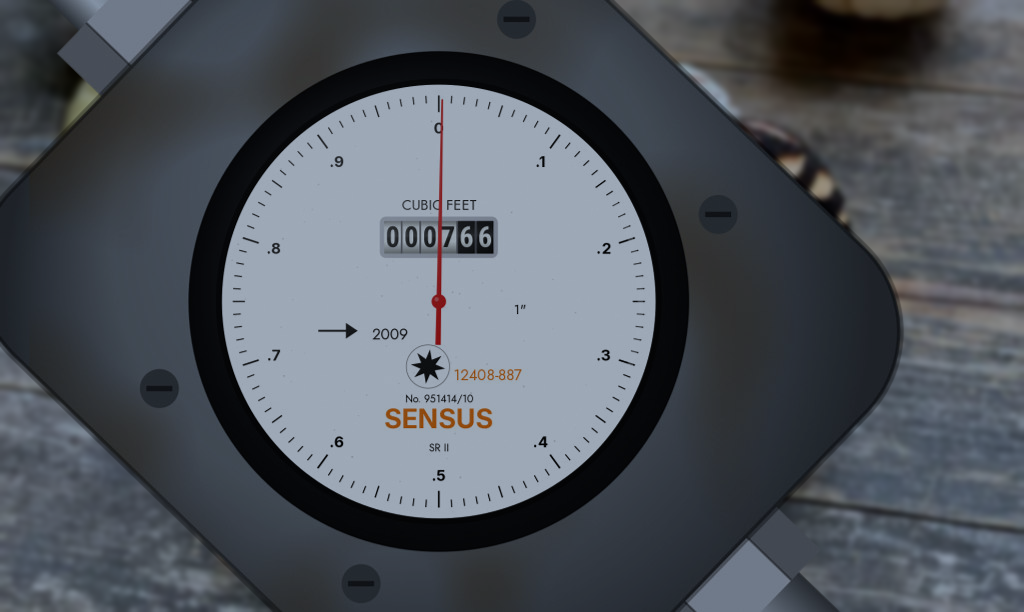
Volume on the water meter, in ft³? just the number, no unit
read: 766.00
